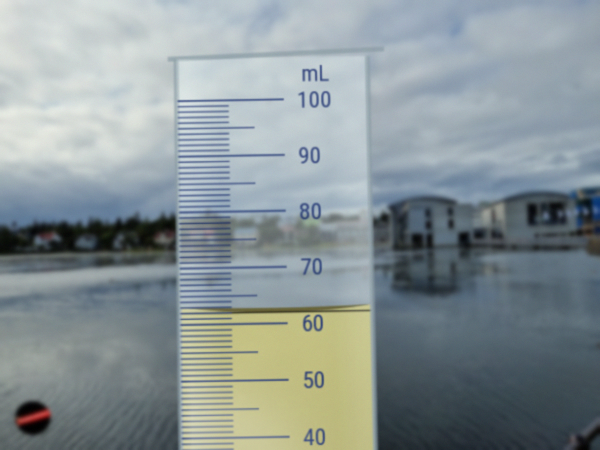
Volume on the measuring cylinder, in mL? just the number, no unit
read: 62
